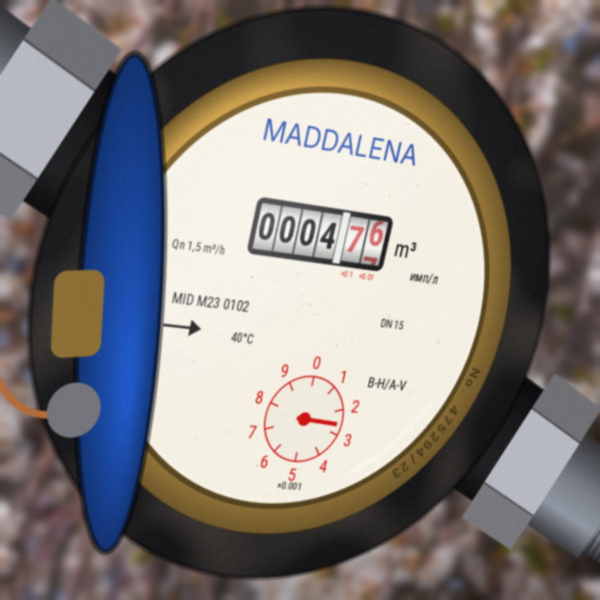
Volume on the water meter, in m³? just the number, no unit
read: 4.762
